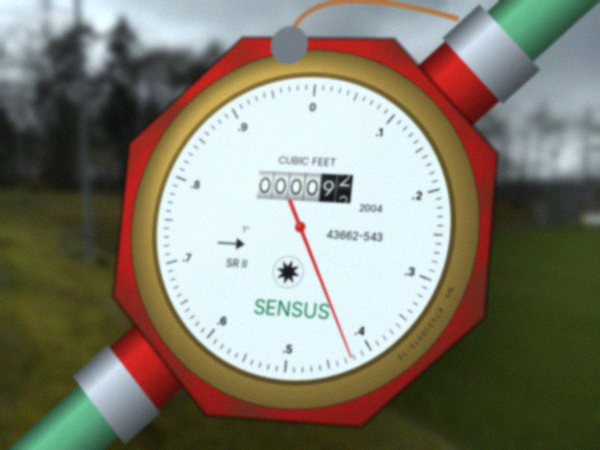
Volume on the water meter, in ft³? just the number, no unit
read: 92.42
